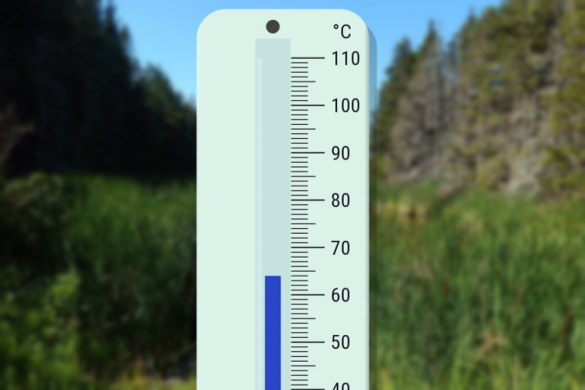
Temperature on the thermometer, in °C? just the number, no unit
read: 64
